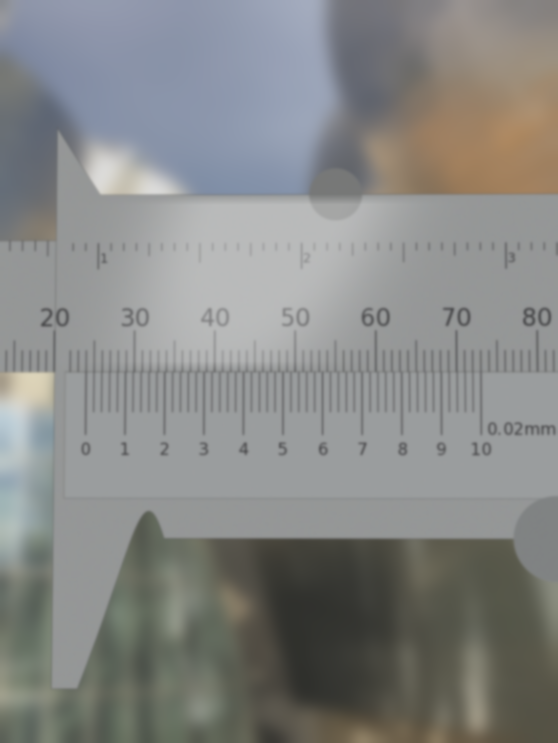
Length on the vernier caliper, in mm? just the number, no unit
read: 24.0
